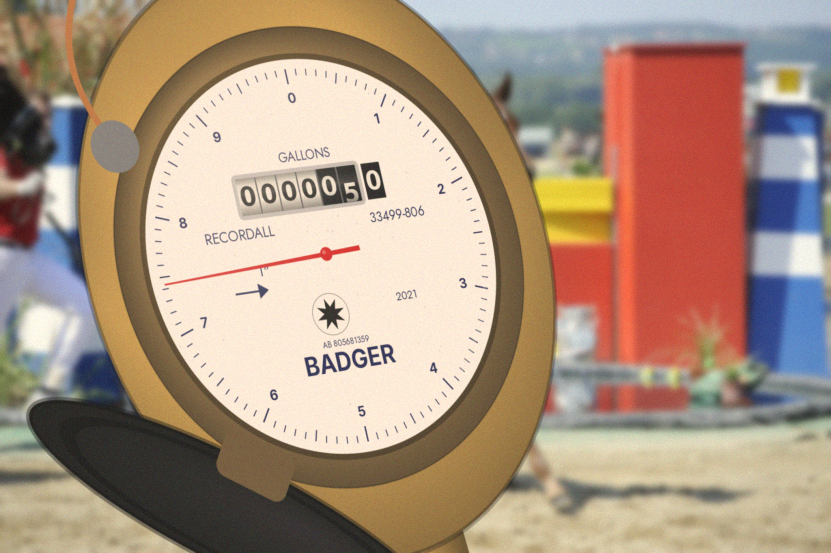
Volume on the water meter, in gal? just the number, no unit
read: 47.4
